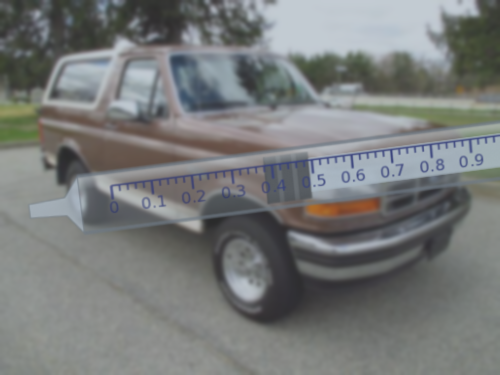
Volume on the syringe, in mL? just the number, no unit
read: 0.38
